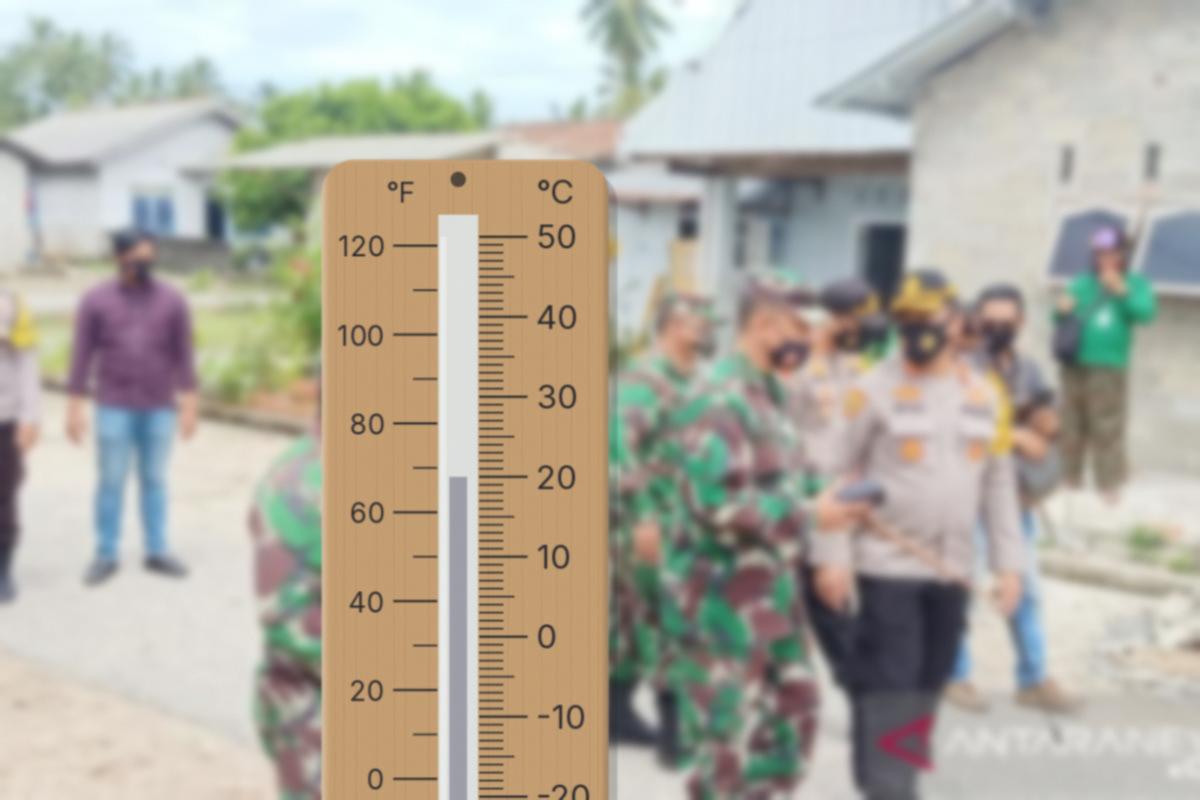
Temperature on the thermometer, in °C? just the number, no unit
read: 20
